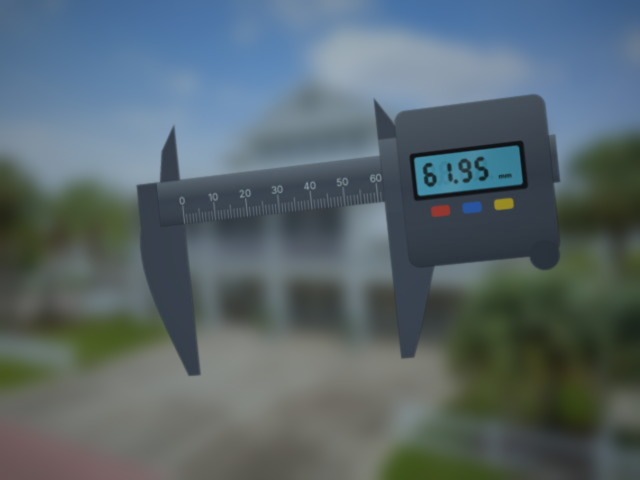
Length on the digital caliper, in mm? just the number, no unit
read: 61.95
